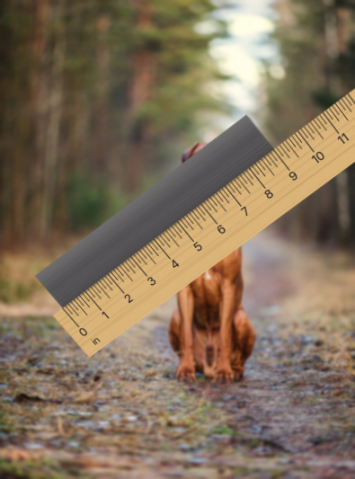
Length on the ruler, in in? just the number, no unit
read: 9
